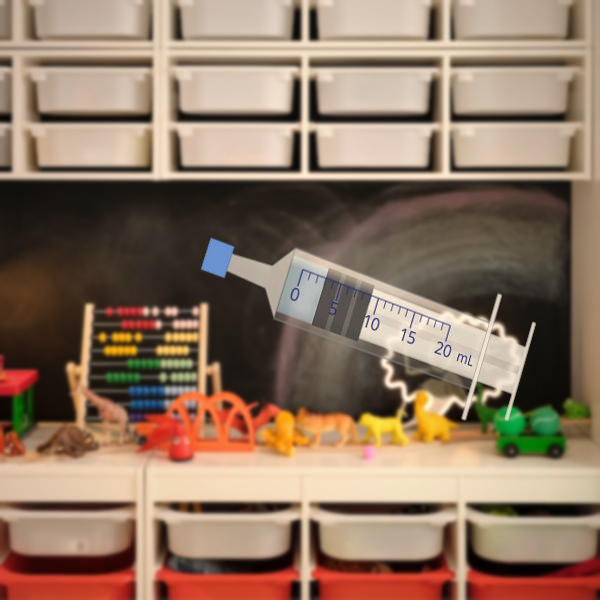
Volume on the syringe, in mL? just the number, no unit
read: 3
